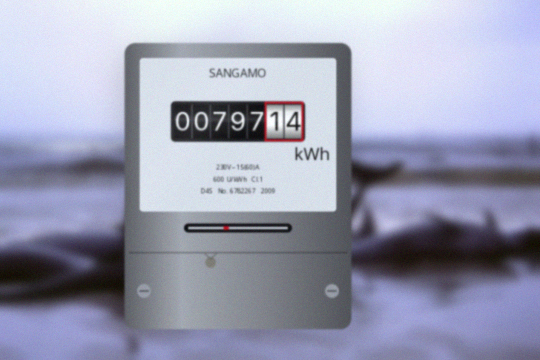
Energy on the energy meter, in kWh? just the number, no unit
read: 797.14
